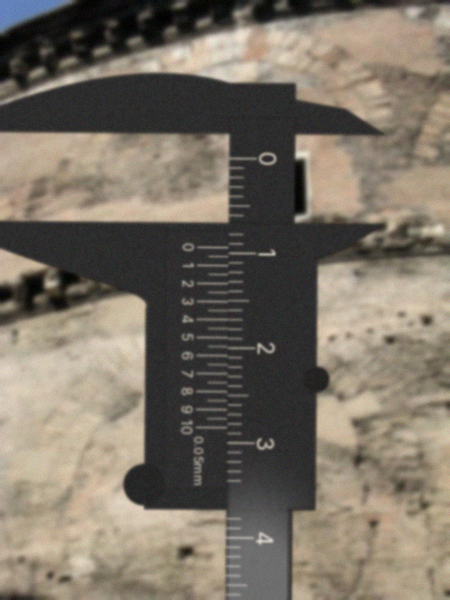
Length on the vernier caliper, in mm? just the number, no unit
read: 9.4
